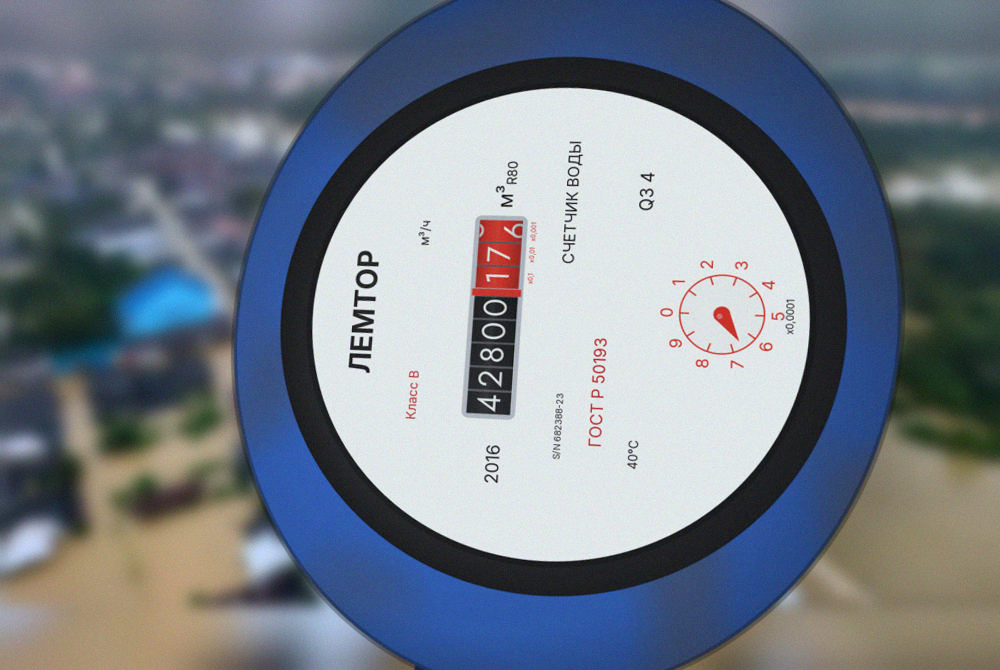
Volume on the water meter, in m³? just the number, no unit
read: 42800.1756
